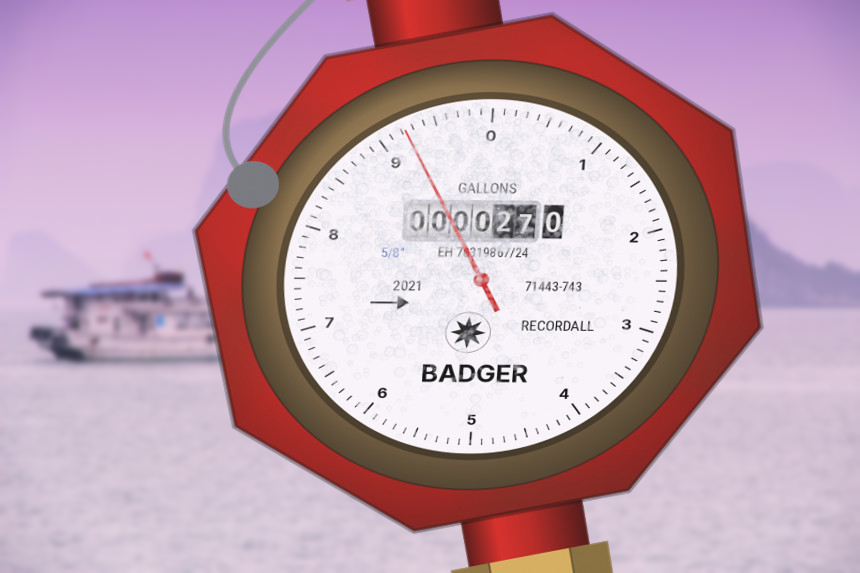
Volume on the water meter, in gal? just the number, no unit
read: 269.2
